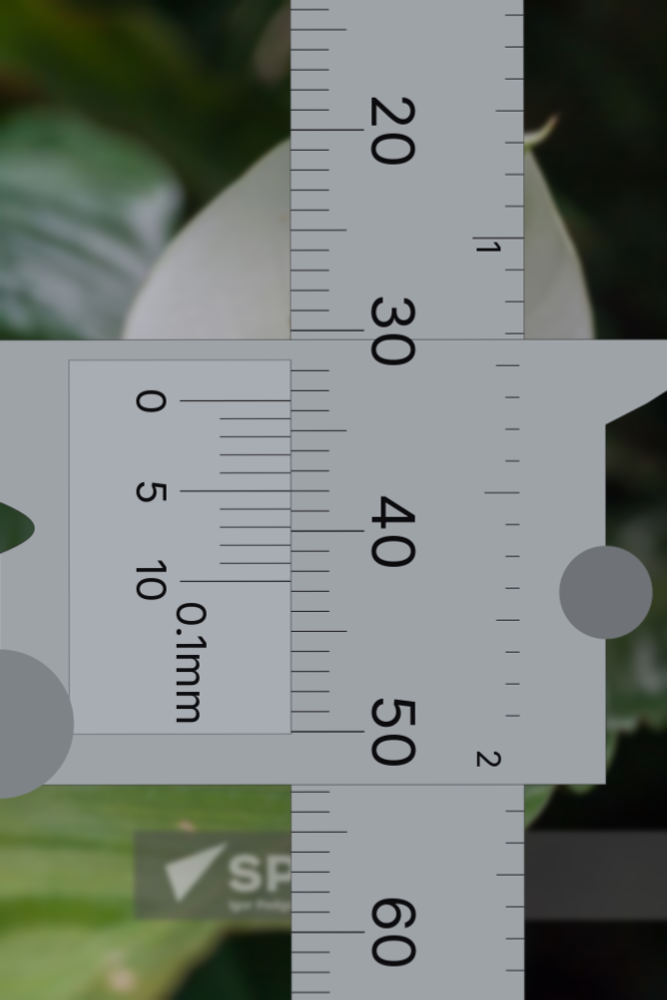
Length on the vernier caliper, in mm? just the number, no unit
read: 33.5
